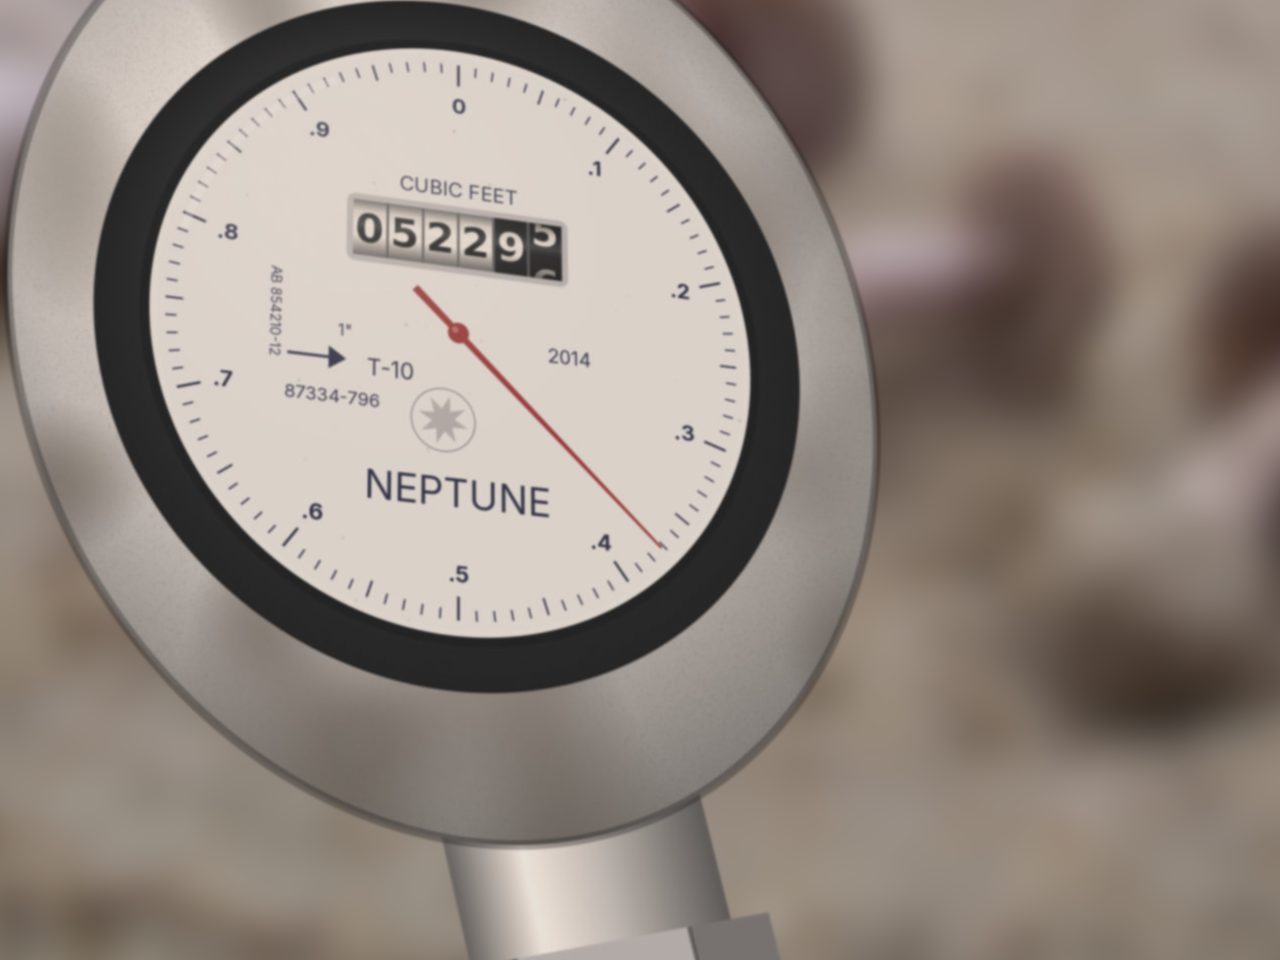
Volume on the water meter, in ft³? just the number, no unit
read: 52295.37
